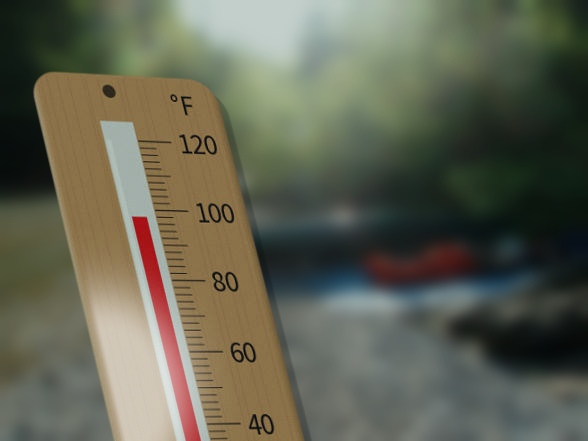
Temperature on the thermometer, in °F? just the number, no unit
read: 98
